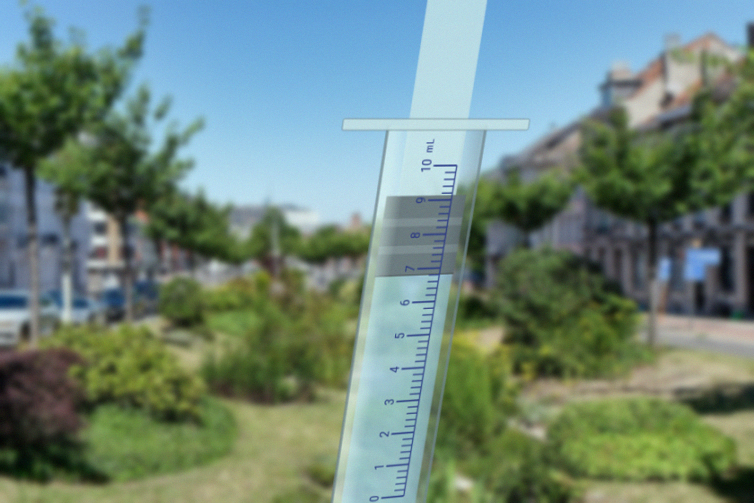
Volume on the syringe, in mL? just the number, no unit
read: 6.8
